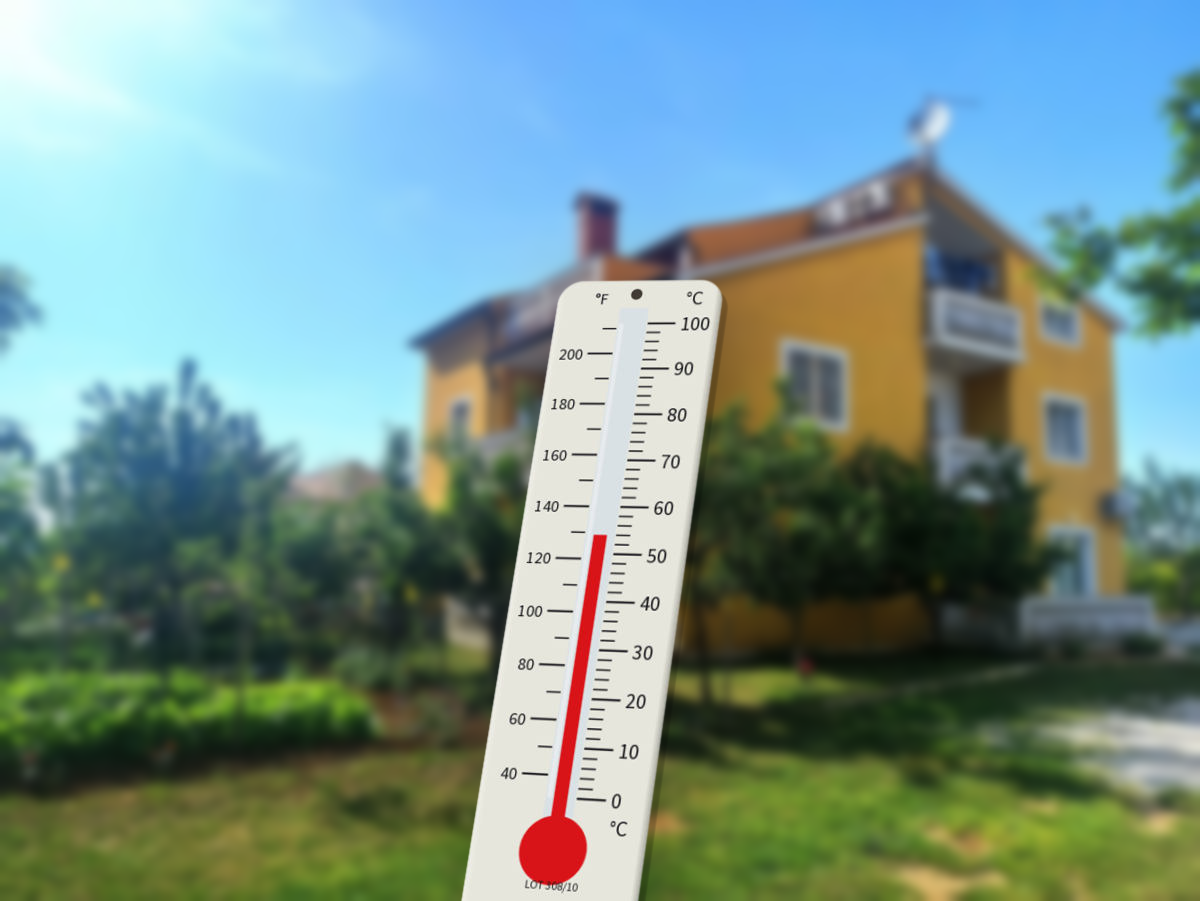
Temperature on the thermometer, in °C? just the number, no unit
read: 54
